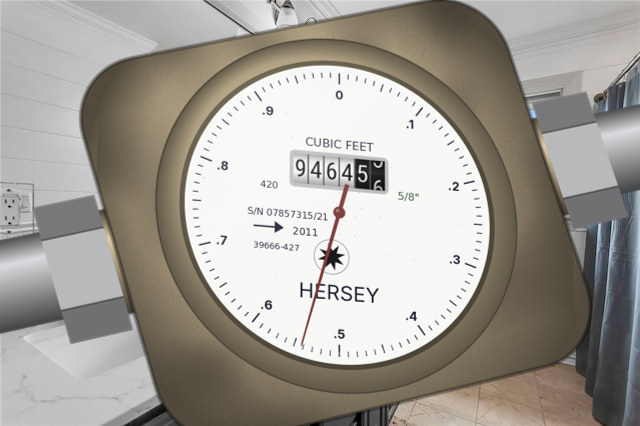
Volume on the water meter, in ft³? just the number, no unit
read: 946455.54
